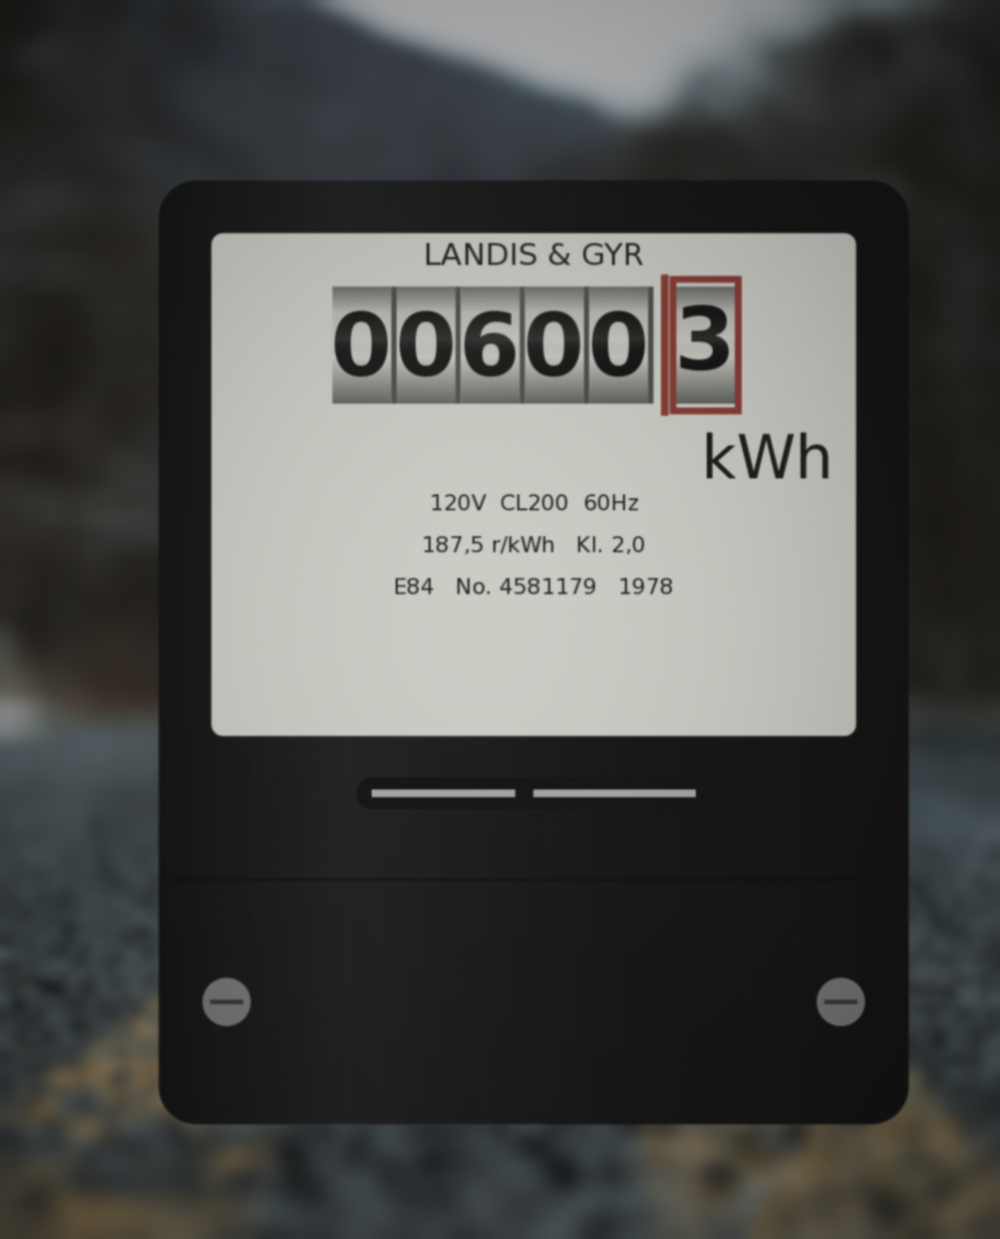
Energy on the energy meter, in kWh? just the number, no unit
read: 600.3
